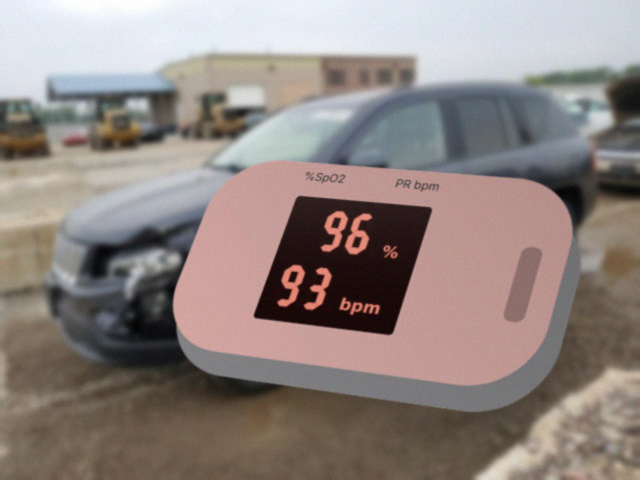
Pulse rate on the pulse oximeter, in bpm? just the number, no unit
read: 93
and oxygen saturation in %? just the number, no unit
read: 96
